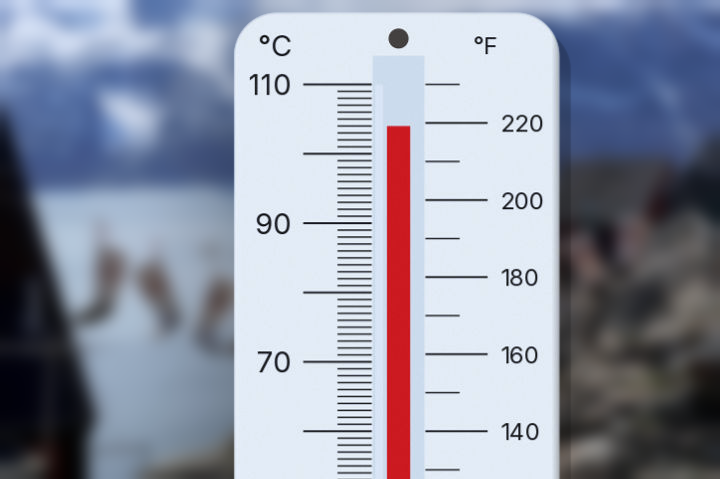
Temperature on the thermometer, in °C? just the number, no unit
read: 104
